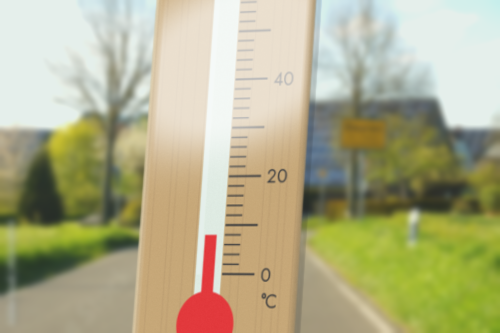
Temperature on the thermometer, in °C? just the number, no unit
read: 8
